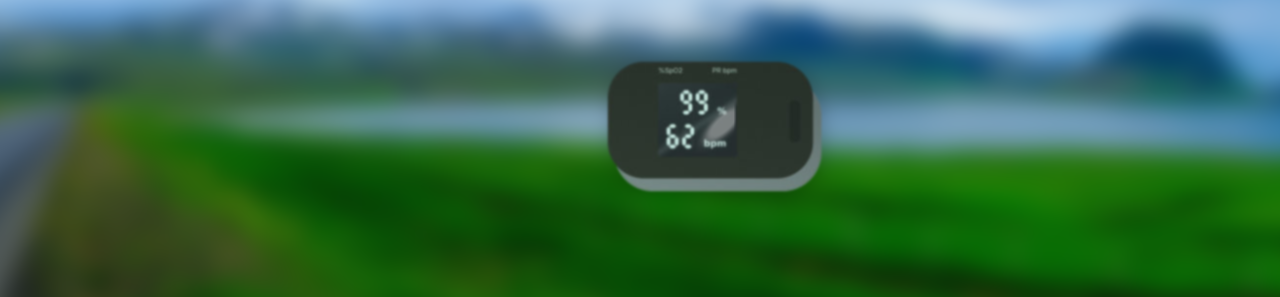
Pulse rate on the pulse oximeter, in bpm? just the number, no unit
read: 62
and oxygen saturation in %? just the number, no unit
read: 99
